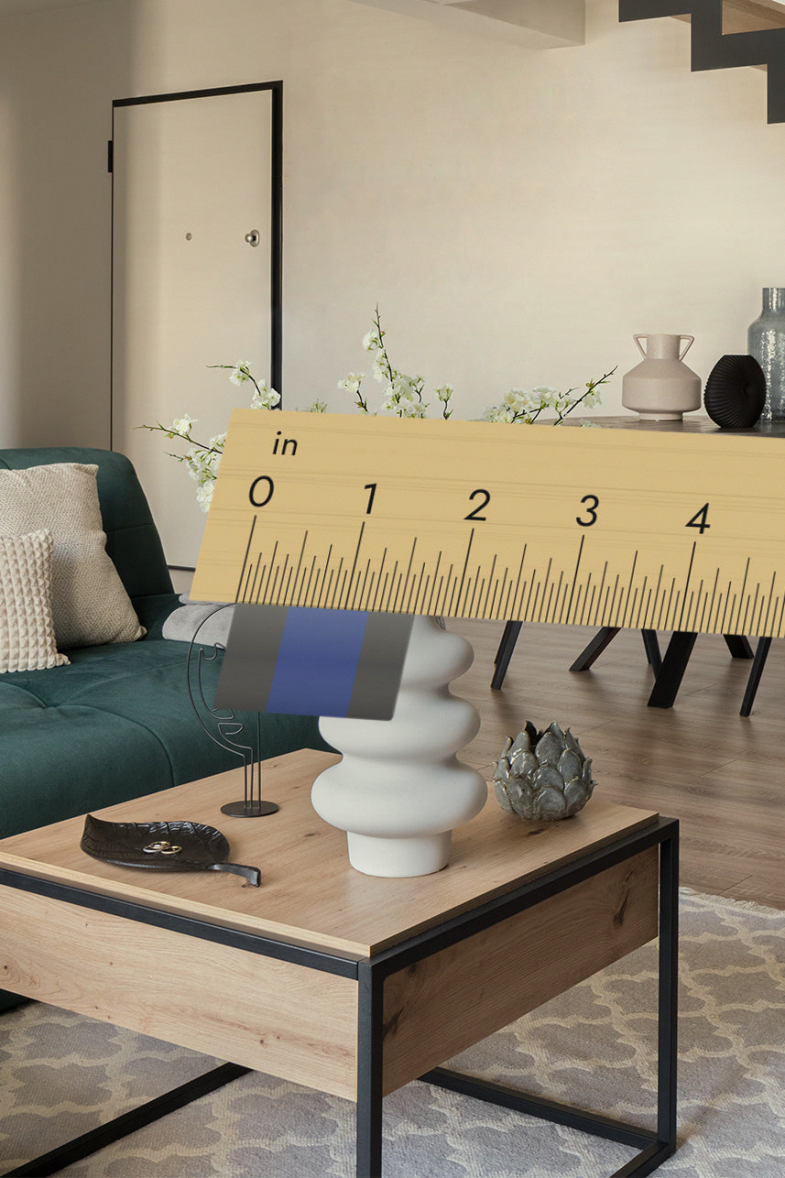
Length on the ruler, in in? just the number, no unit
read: 1.625
